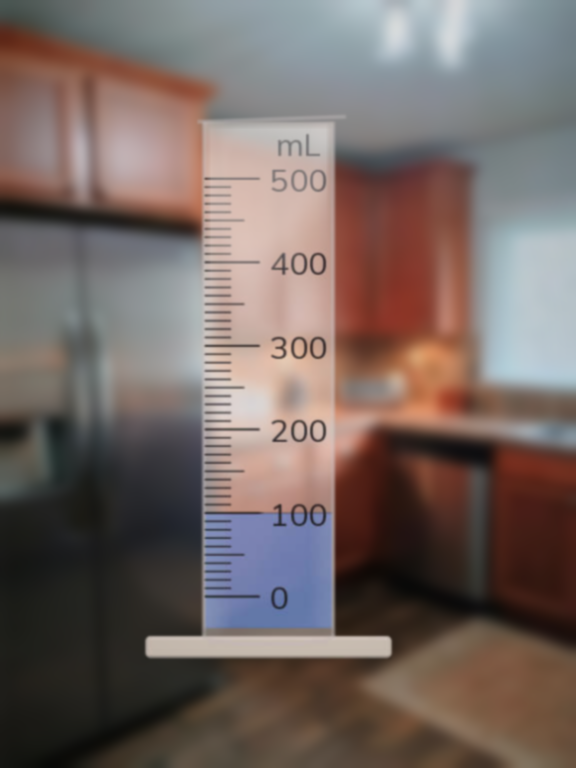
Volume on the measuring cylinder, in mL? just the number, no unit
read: 100
